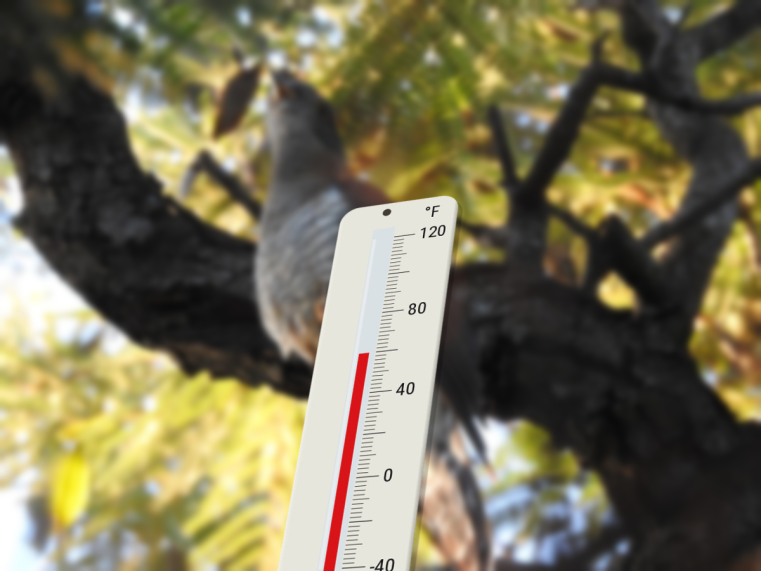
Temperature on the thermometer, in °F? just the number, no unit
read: 60
